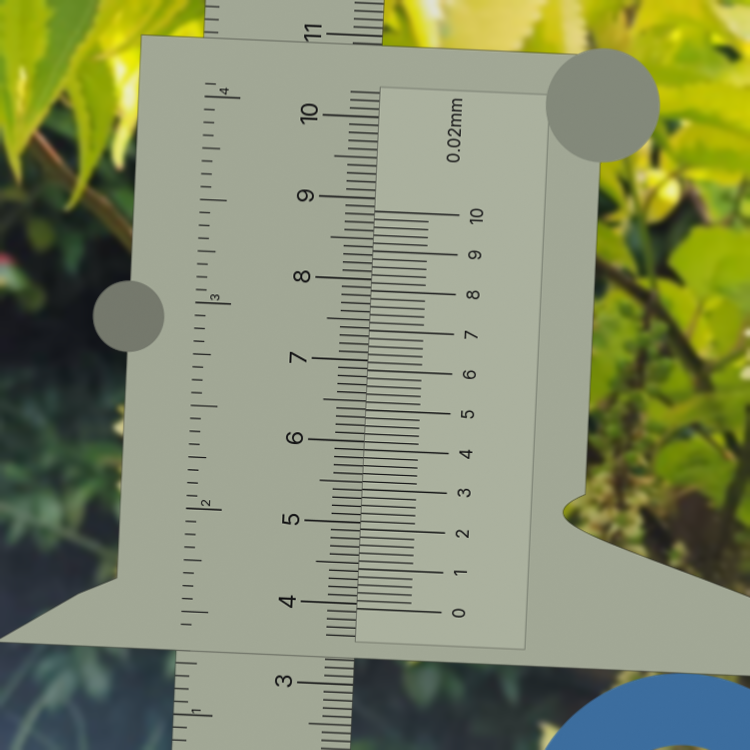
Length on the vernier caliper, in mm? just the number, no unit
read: 39.4
